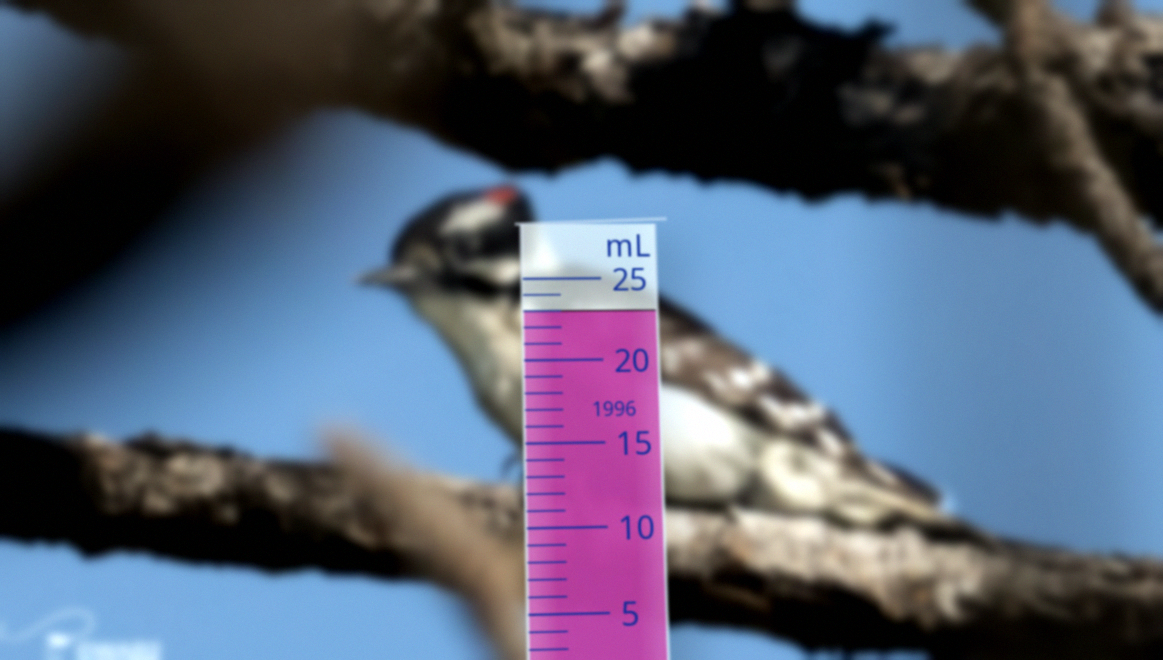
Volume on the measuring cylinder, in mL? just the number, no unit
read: 23
